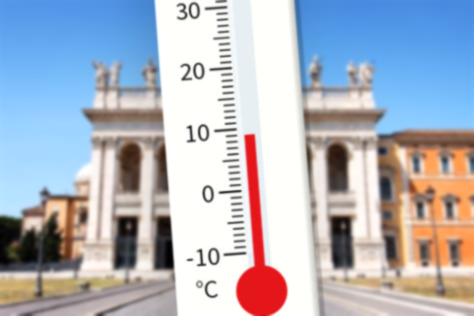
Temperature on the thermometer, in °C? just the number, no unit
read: 9
